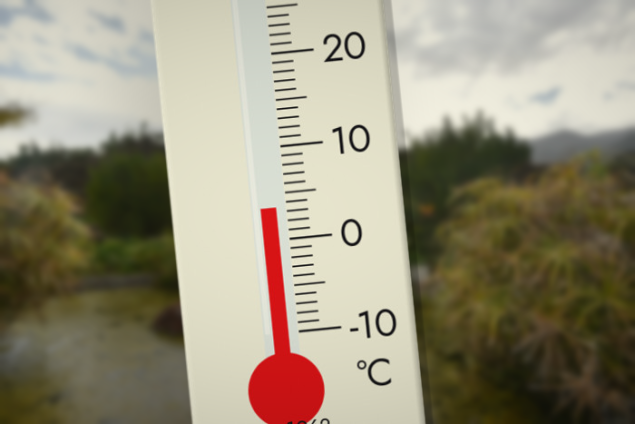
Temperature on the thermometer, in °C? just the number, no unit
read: 3.5
